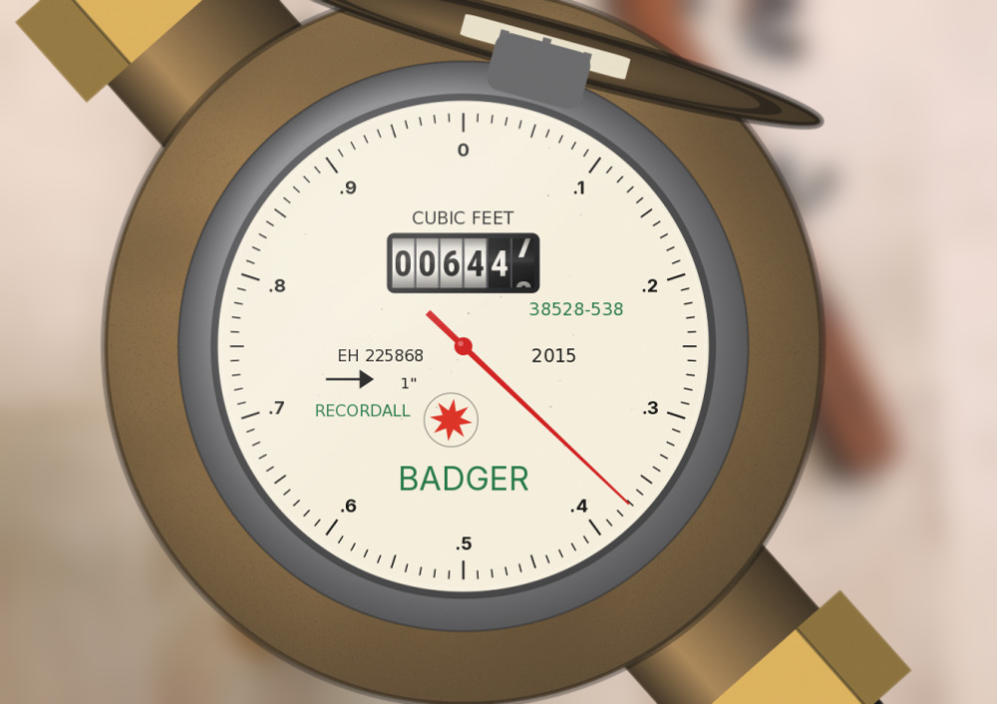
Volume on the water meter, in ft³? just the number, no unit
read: 6447.37
